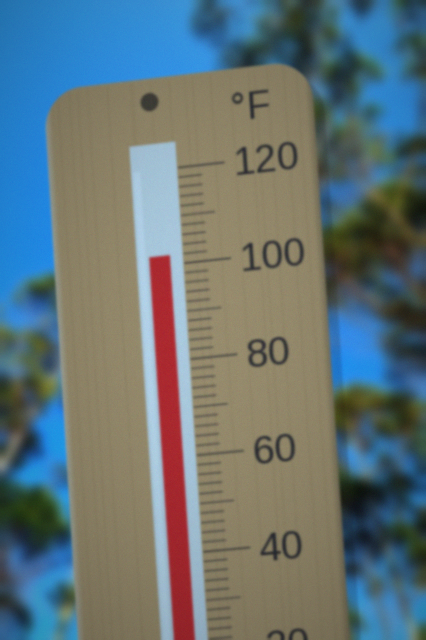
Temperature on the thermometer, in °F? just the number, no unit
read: 102
